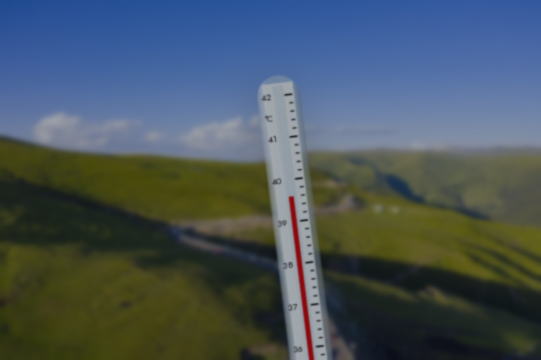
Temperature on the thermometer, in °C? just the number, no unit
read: 39.6
